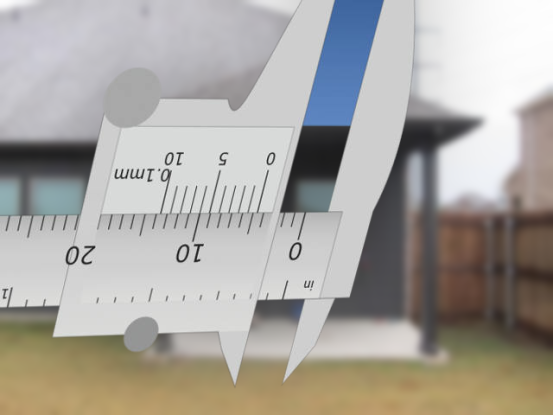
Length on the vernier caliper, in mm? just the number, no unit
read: 4.6
